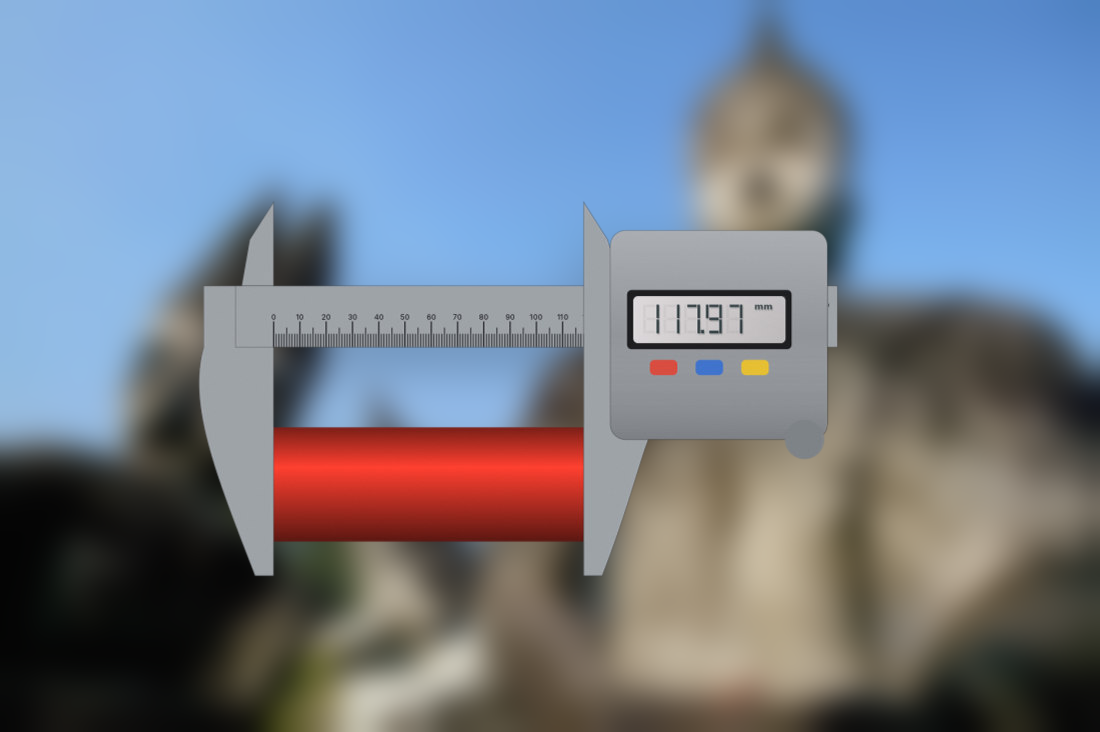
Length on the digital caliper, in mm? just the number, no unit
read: 117.97
